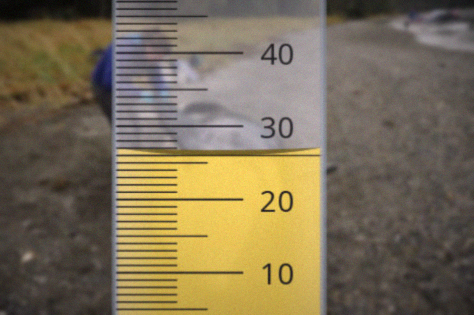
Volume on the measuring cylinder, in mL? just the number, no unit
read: 26
